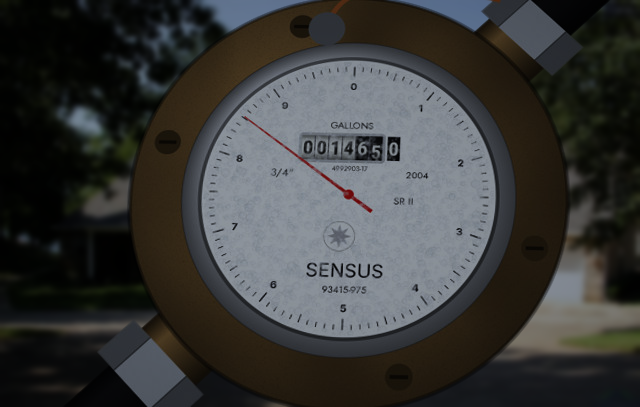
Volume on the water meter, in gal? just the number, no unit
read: 14648.5
